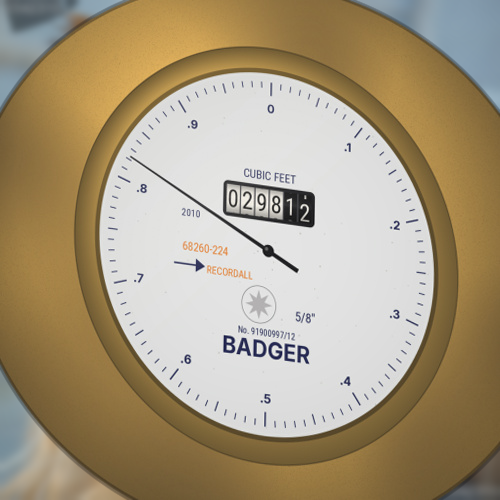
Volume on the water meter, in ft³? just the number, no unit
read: 29811.82
